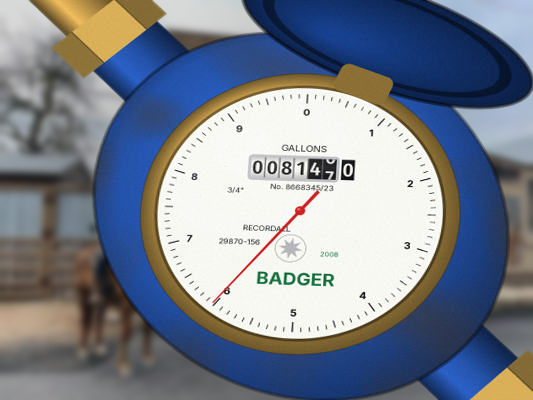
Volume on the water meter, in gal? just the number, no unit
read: 81466.0
